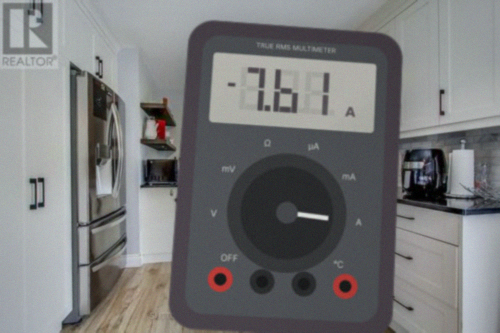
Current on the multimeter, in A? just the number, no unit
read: -7.61
